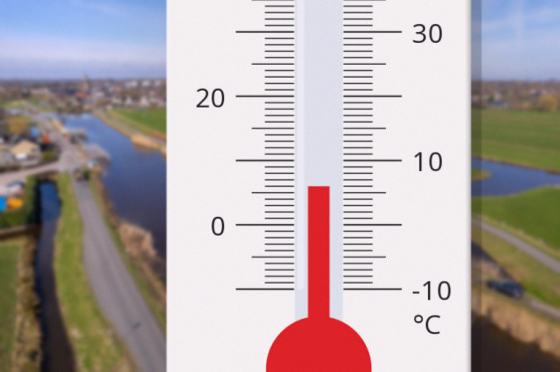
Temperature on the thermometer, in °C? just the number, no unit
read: 6
